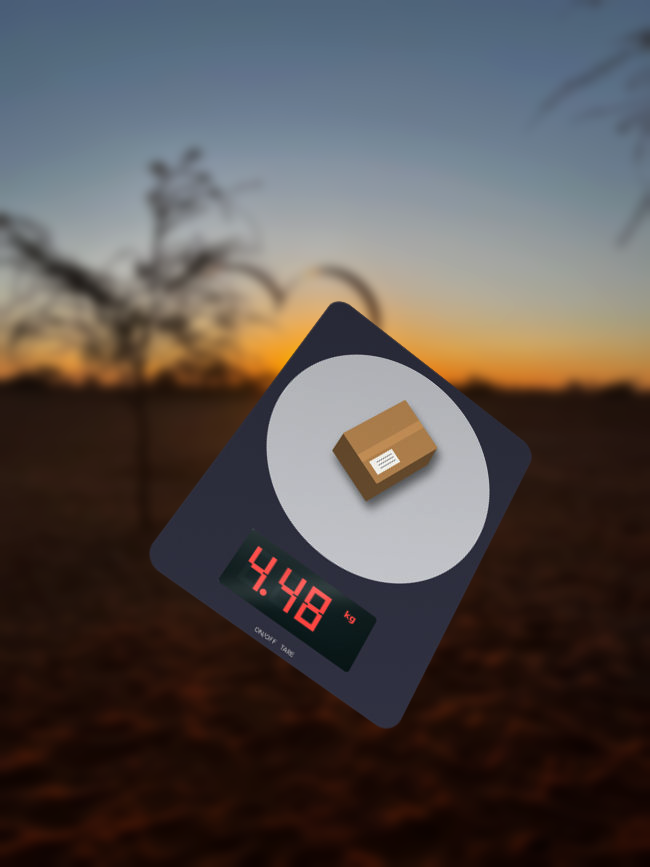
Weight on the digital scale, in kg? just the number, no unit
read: 4.48
